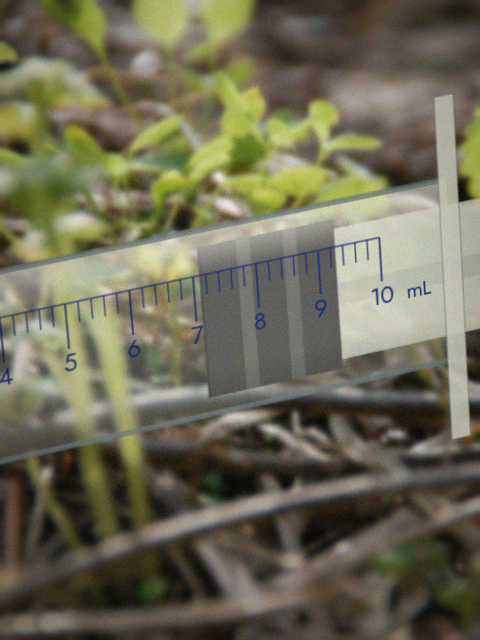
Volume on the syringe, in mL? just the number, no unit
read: 7.1
